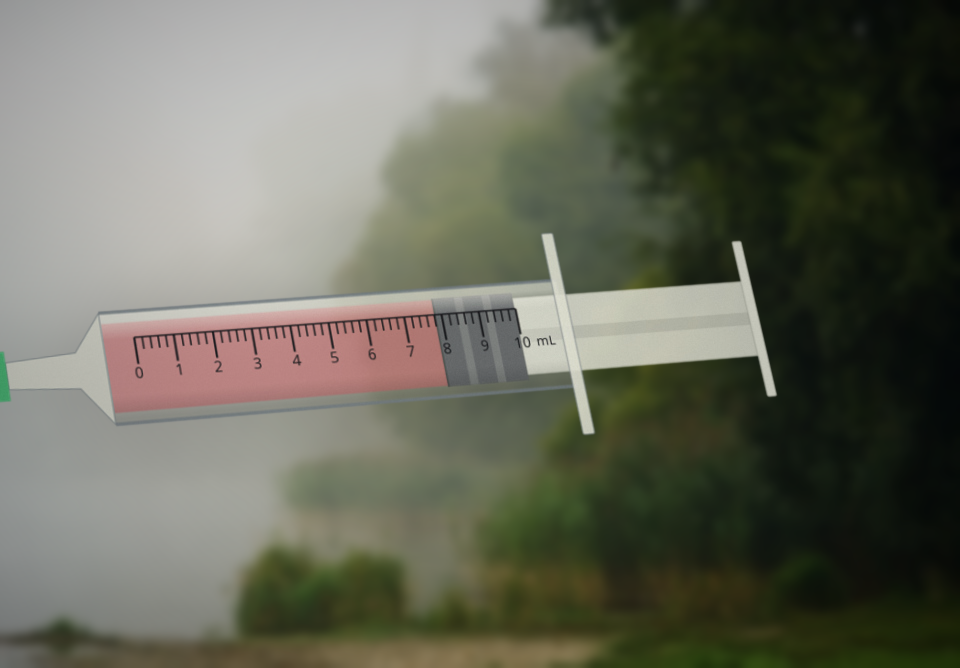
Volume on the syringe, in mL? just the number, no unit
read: 7.8
